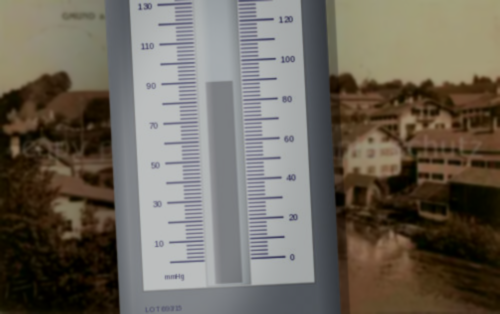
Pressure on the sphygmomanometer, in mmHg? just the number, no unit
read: 90
